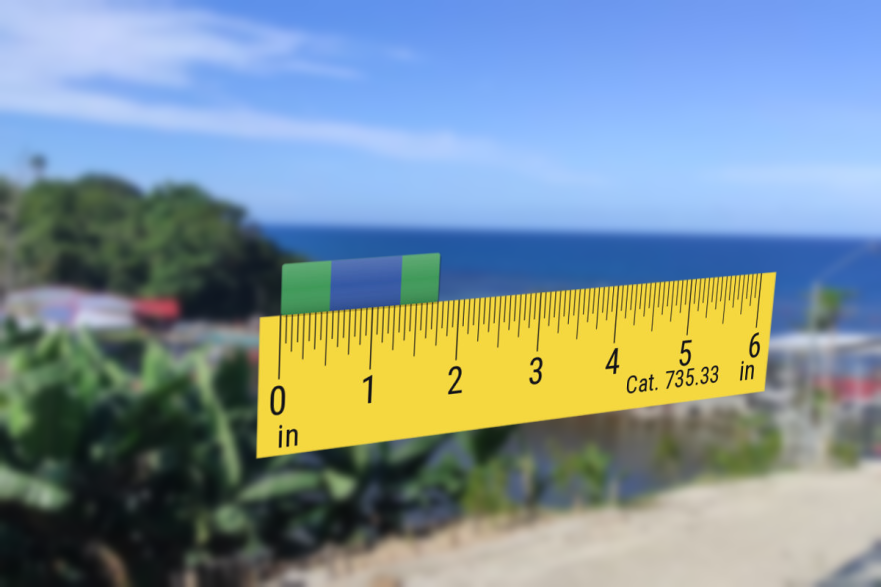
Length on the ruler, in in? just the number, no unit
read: 1.75
